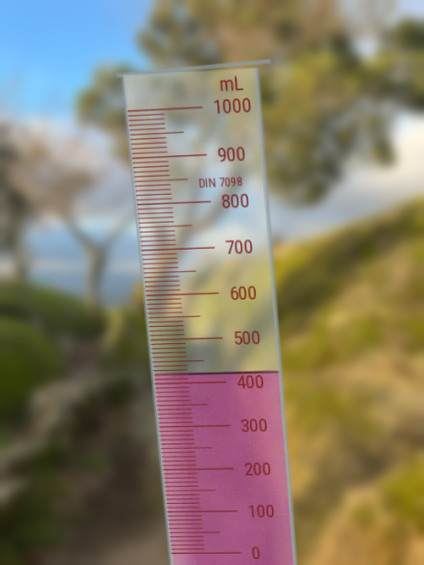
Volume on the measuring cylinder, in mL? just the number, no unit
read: 420
